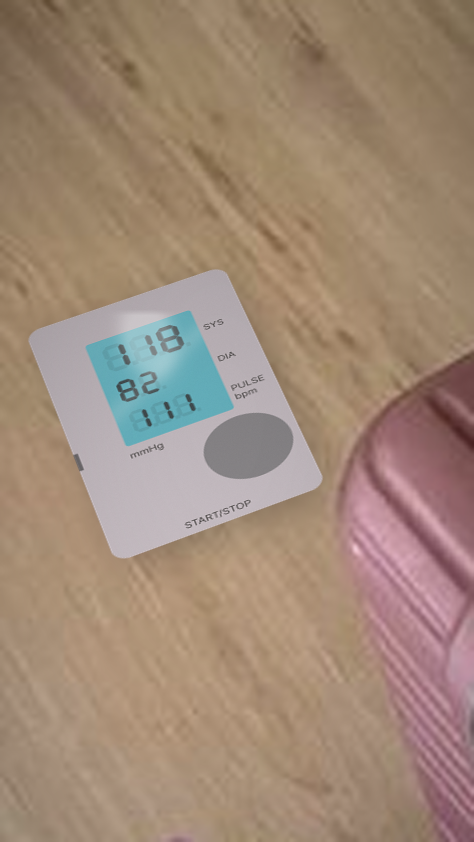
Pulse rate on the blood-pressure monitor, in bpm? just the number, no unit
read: 111
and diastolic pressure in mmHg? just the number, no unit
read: 82
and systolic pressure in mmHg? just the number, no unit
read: 118
